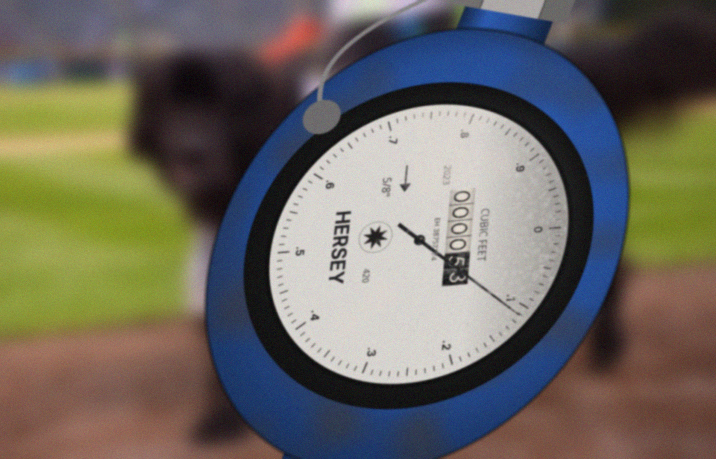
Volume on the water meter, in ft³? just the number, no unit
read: 53.11
